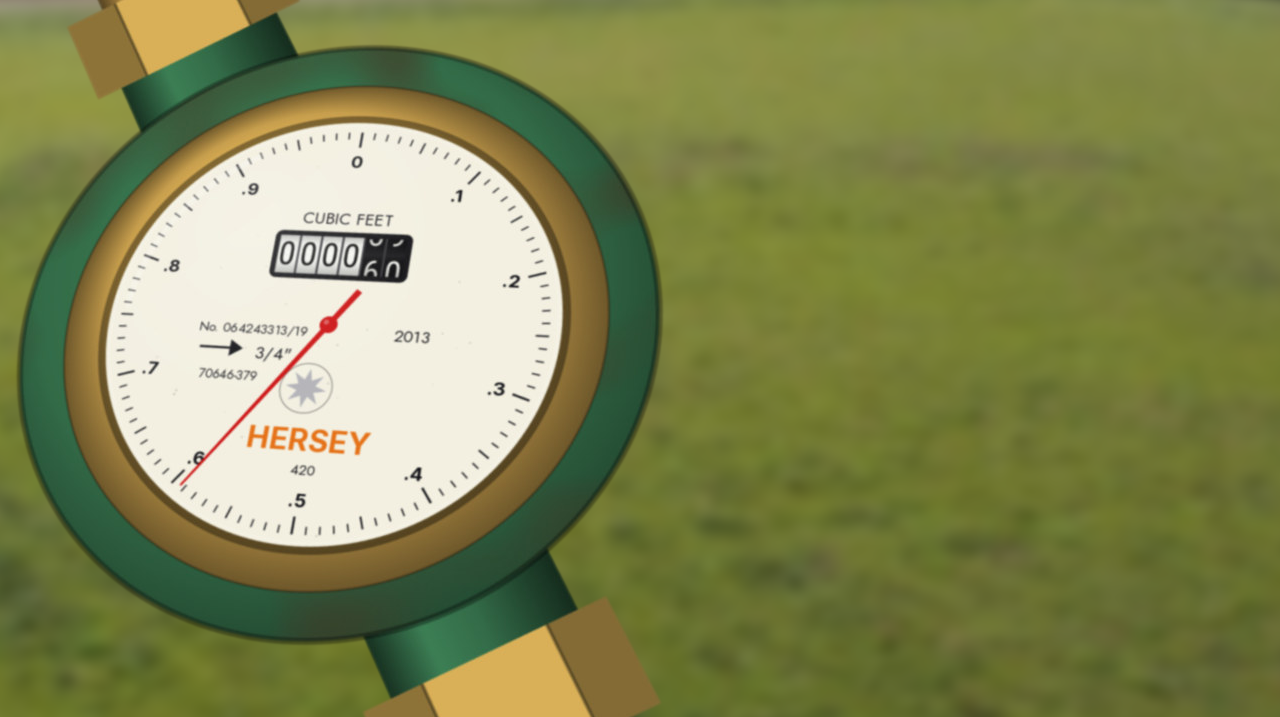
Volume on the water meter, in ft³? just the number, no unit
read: 59.59
